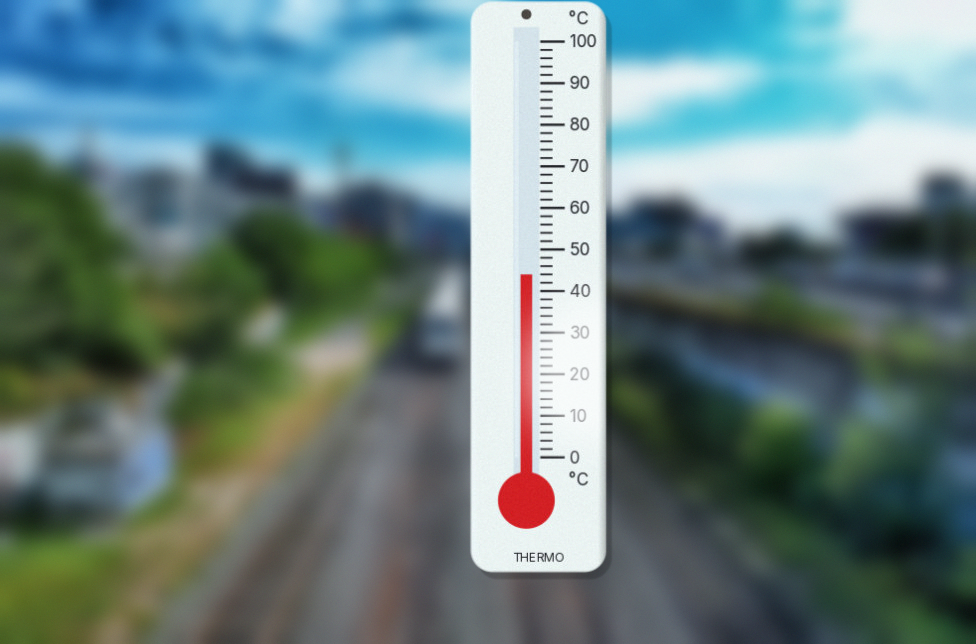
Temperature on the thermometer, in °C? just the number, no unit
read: 44
